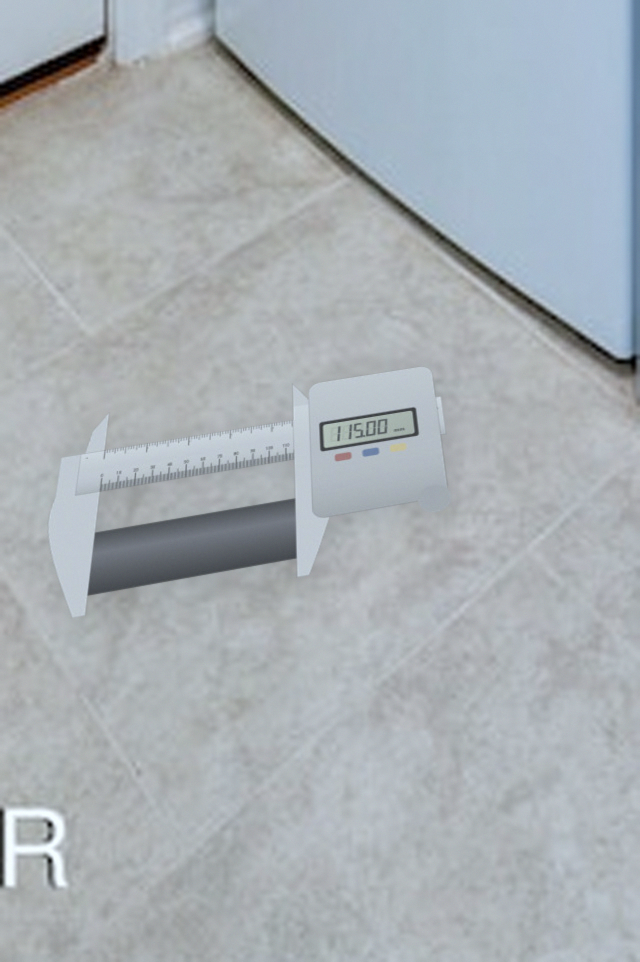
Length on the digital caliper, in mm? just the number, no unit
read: 115.00
